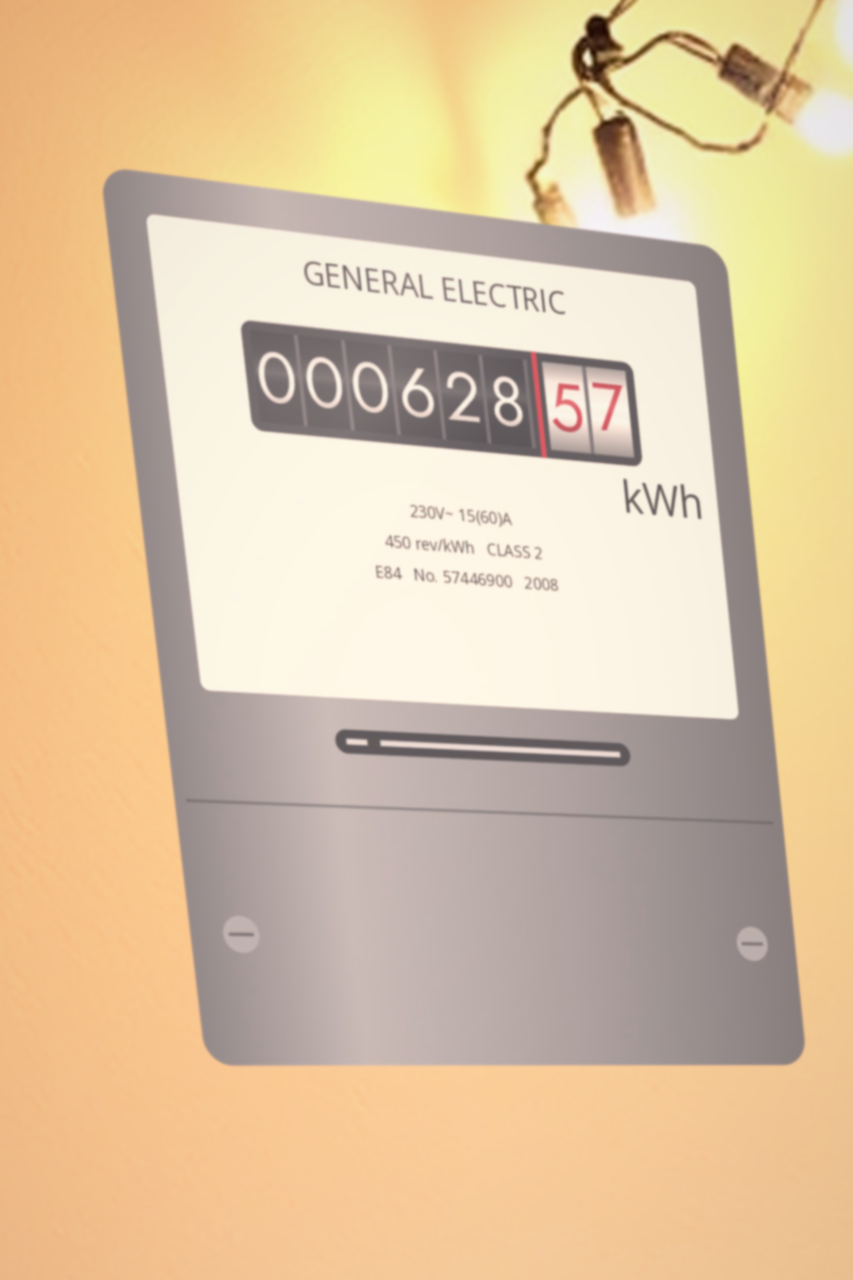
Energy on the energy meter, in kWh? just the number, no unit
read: 628.57
